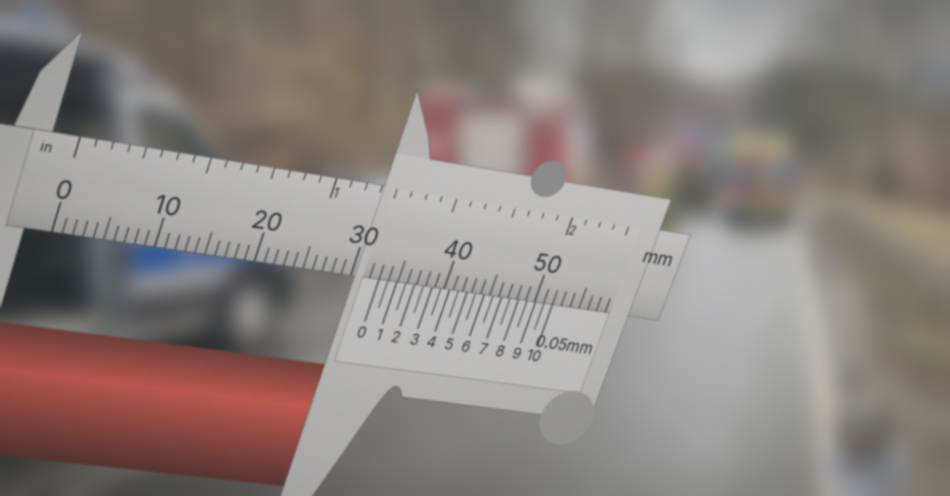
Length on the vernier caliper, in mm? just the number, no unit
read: 33.0
